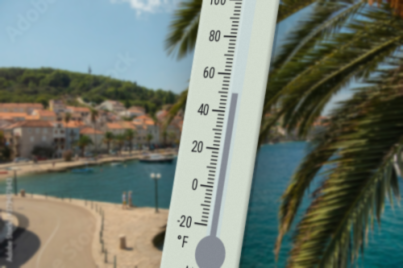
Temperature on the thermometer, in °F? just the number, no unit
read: 50
